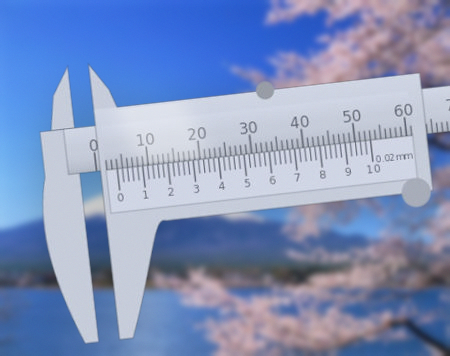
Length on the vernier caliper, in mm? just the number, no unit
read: 4.0
